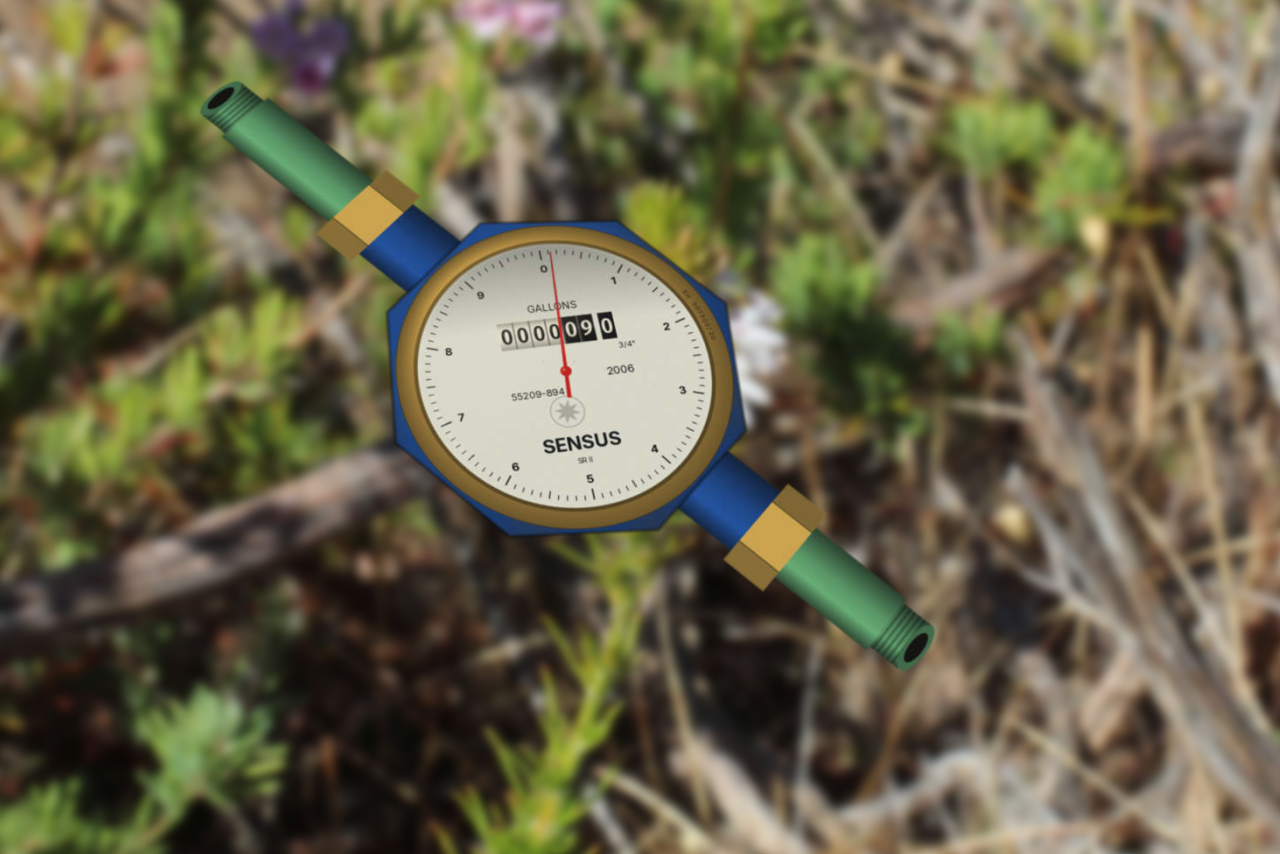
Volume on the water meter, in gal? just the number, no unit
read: 90.1
